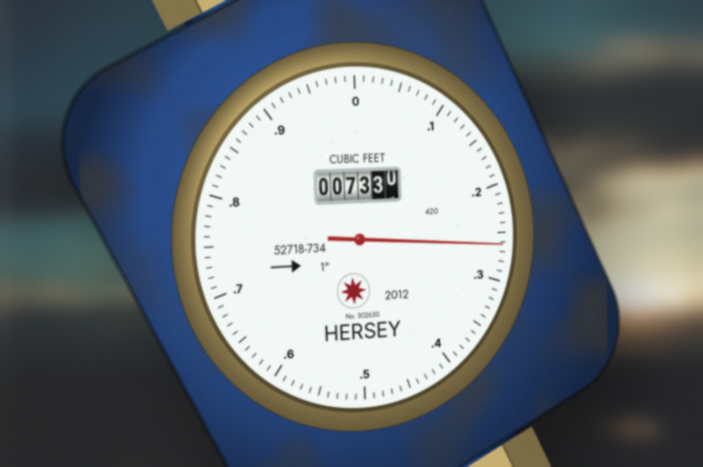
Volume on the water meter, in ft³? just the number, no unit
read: 7330.26
